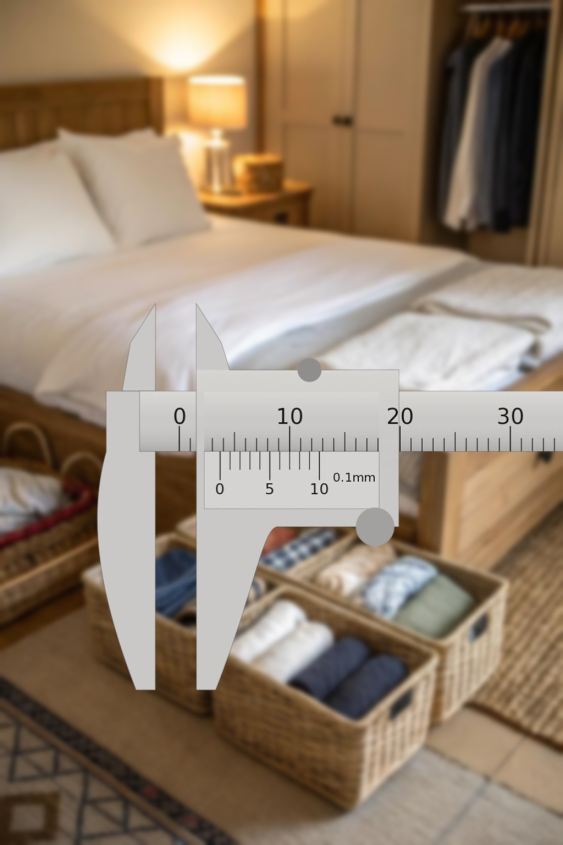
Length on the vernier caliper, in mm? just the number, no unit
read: 3.7
